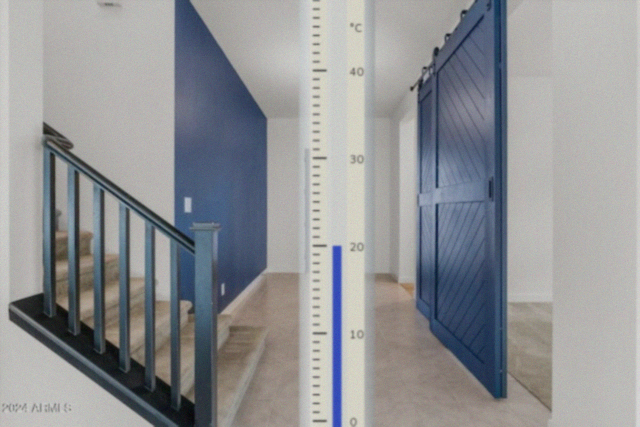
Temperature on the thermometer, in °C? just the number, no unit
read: 20
